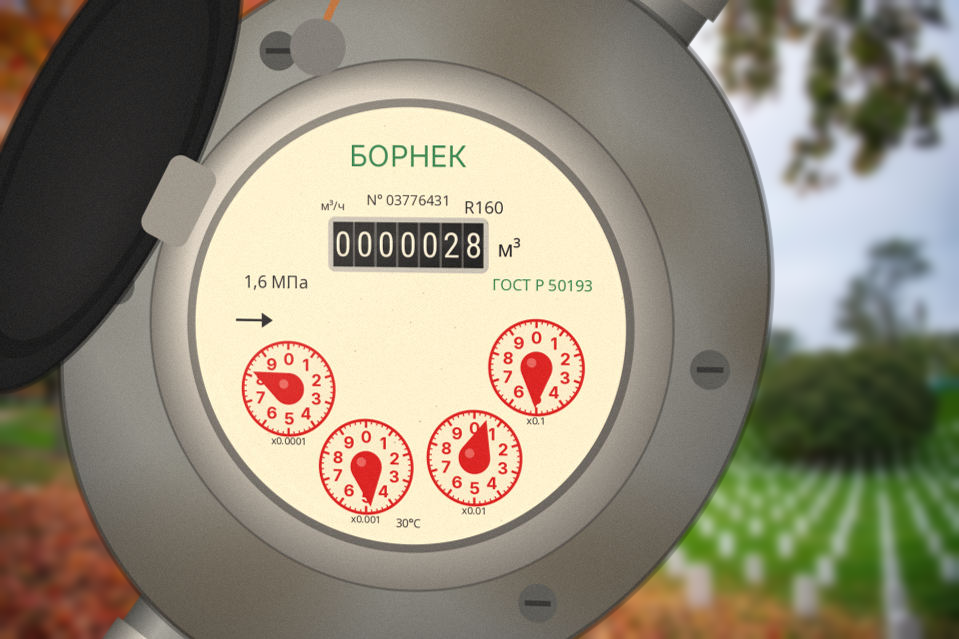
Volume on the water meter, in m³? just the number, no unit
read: 28.5048
